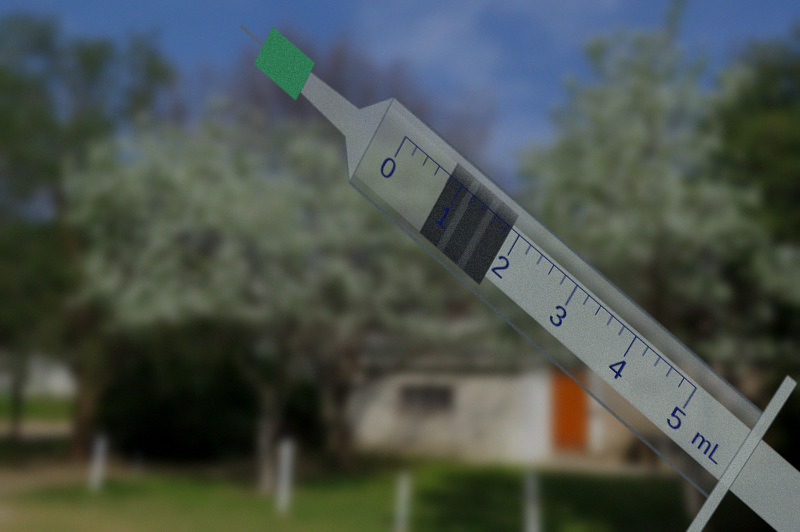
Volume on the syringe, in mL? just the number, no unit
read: 0.8
